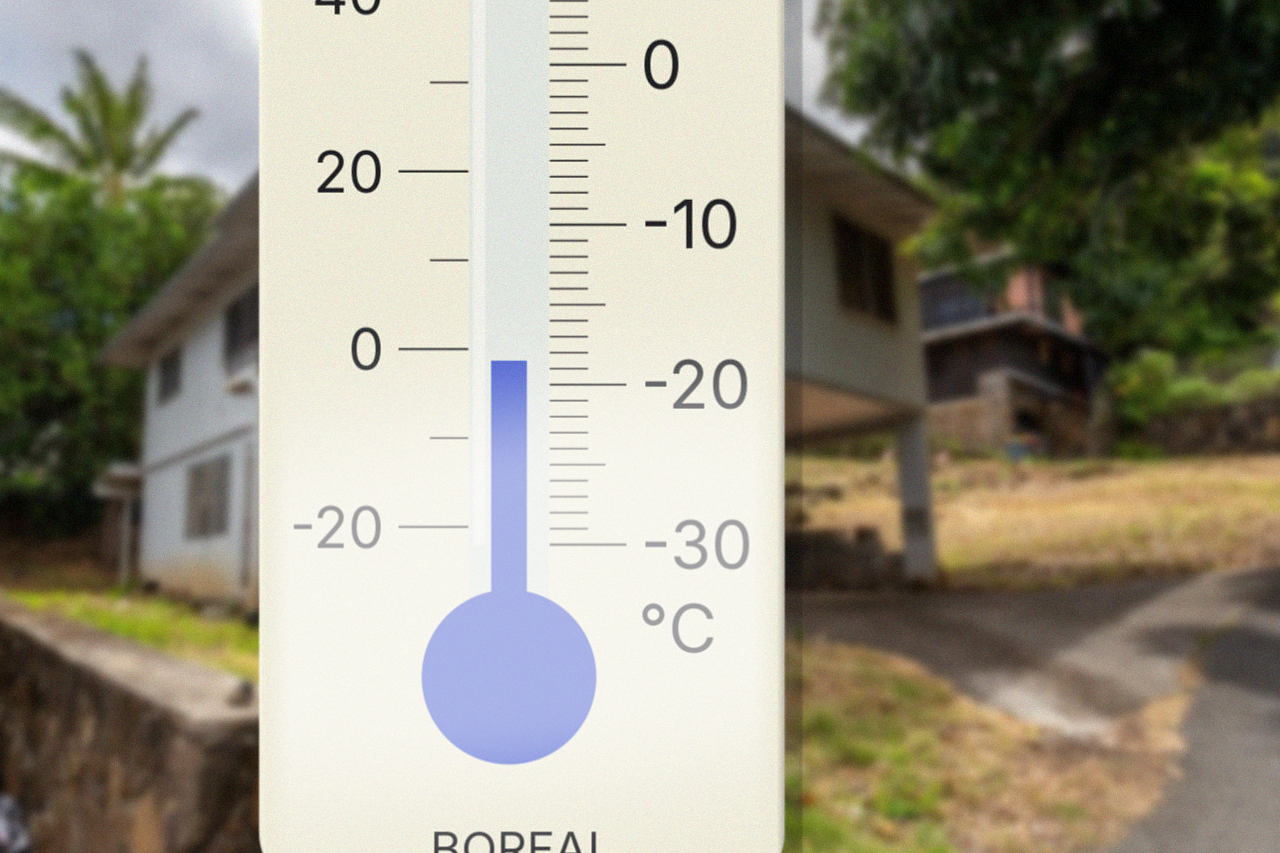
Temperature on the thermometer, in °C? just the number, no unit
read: -18.5
